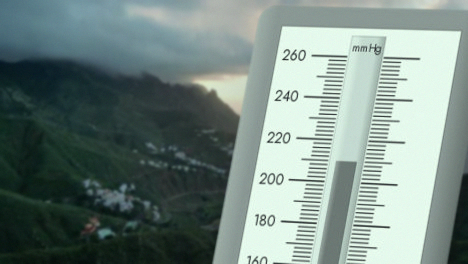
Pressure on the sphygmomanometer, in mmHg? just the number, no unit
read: 210
